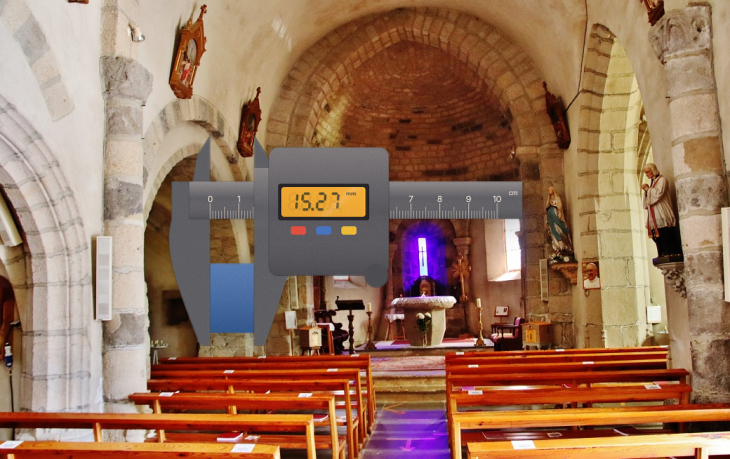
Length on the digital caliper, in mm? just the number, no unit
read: 15.27
